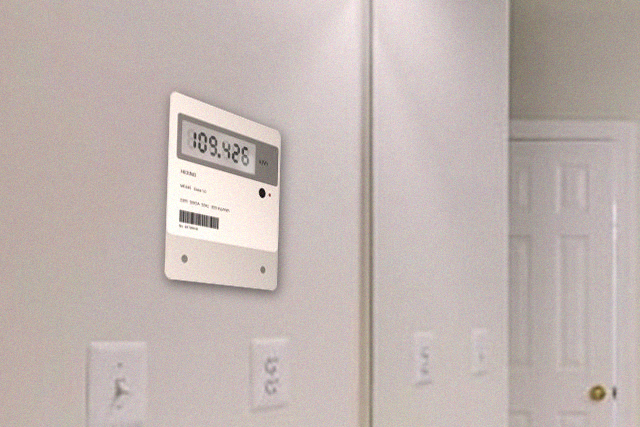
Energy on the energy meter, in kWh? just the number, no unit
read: 109.426
